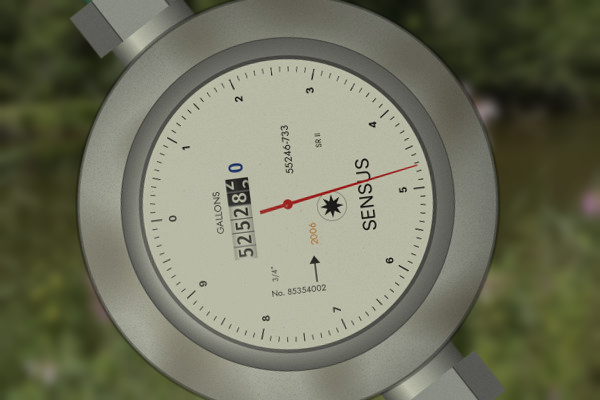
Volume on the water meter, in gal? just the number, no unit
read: 5252824.7
